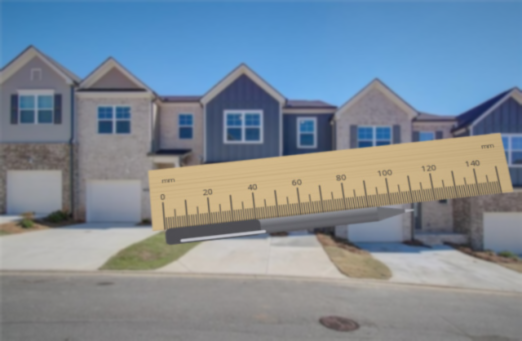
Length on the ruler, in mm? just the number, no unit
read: 110
